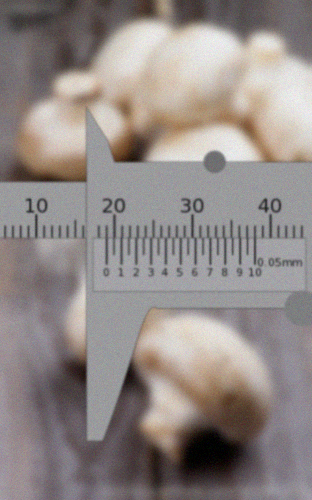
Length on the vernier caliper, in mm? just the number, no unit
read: 19.0
